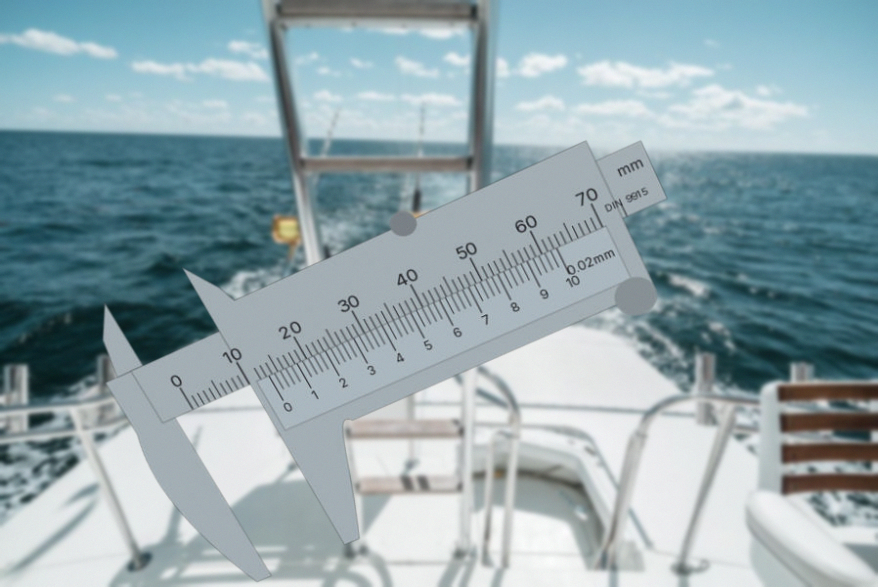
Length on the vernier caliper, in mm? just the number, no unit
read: 13.4
